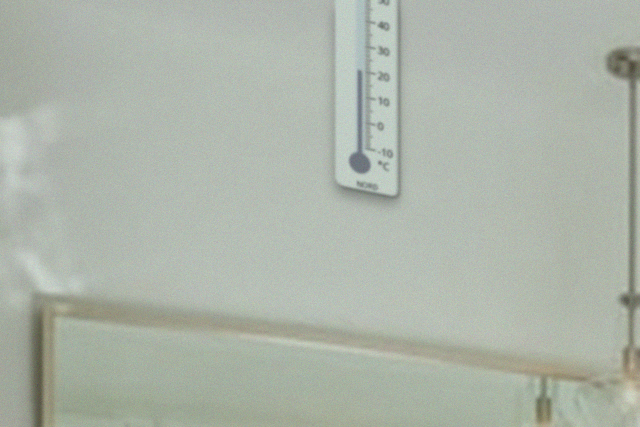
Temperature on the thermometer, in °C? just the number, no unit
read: 20
